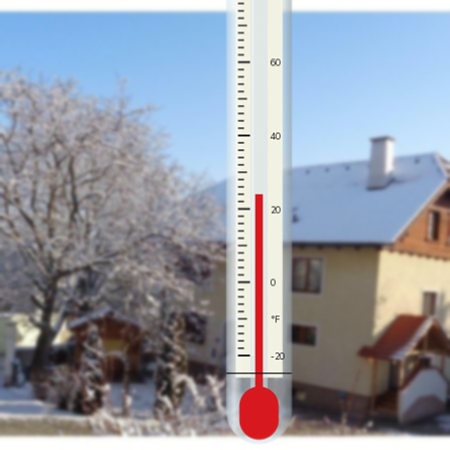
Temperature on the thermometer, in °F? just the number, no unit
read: 24
